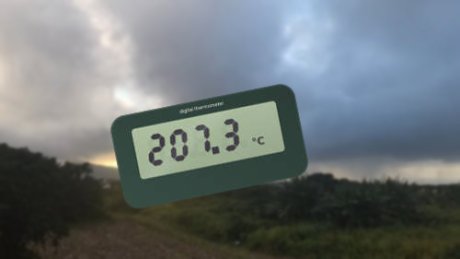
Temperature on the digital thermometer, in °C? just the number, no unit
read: 207.3
